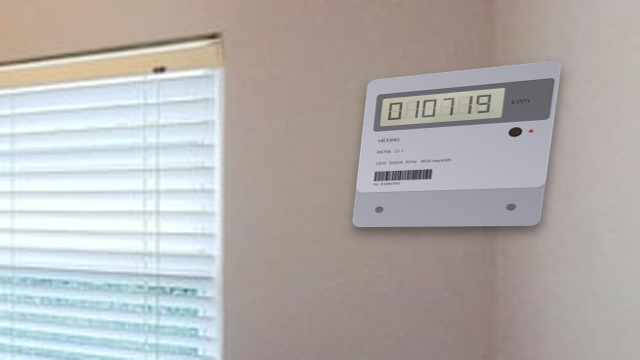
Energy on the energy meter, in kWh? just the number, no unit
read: 10719
